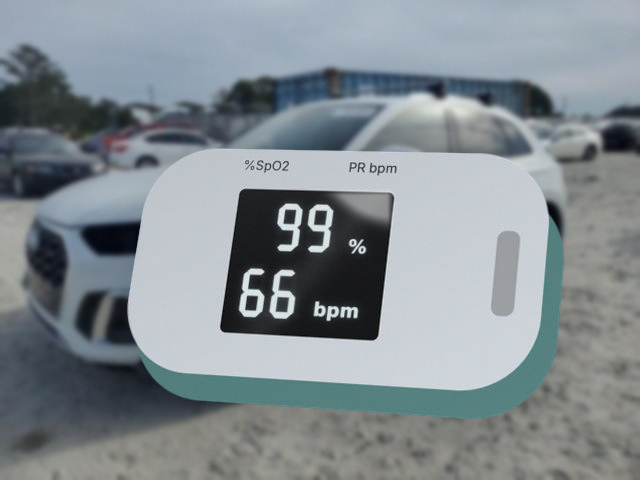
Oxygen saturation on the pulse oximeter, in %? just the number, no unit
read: 99
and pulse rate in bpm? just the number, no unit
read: 66
